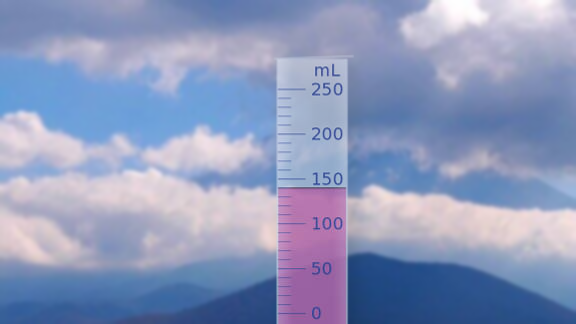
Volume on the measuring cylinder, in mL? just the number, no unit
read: 140
